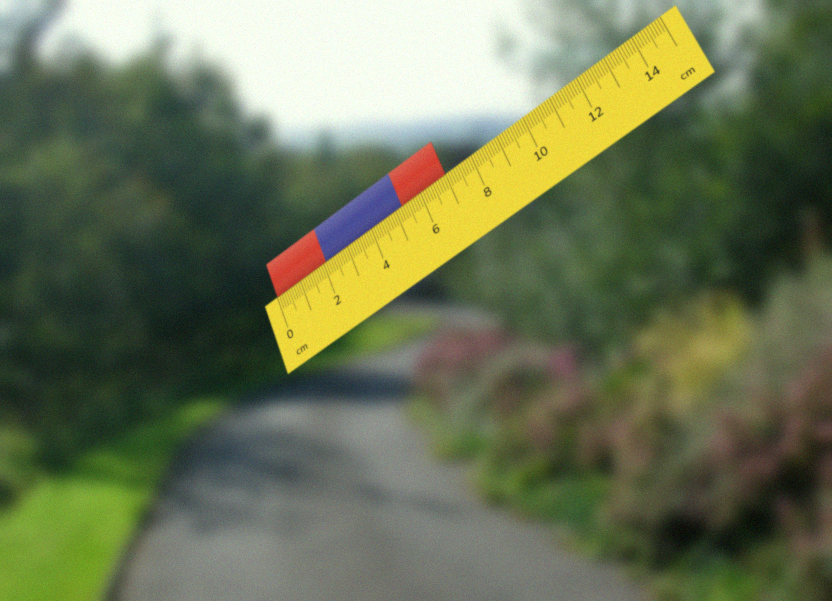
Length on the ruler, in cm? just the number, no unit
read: 7
